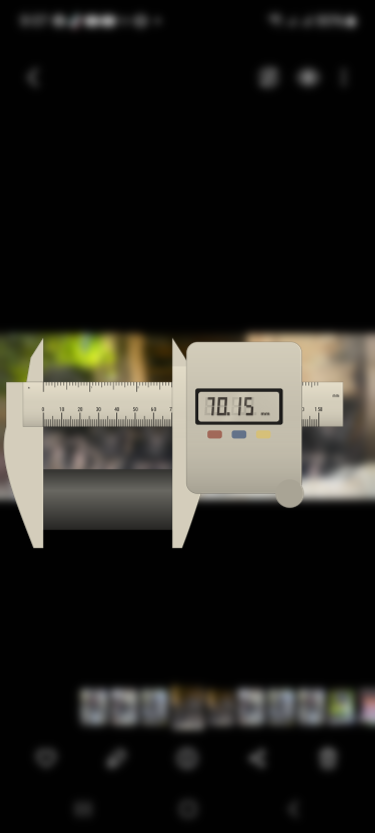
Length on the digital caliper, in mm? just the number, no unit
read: 70.15
